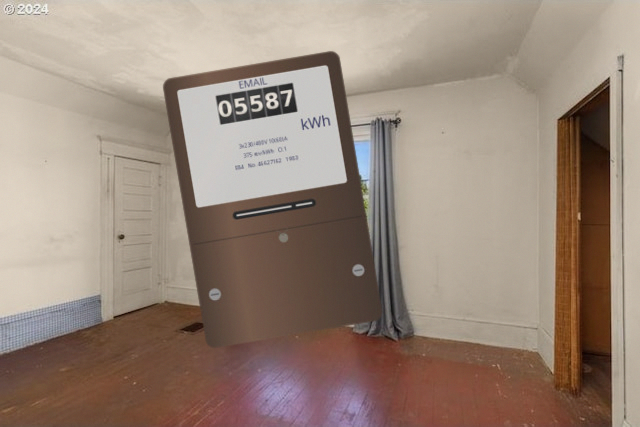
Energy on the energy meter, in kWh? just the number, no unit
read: 5587
